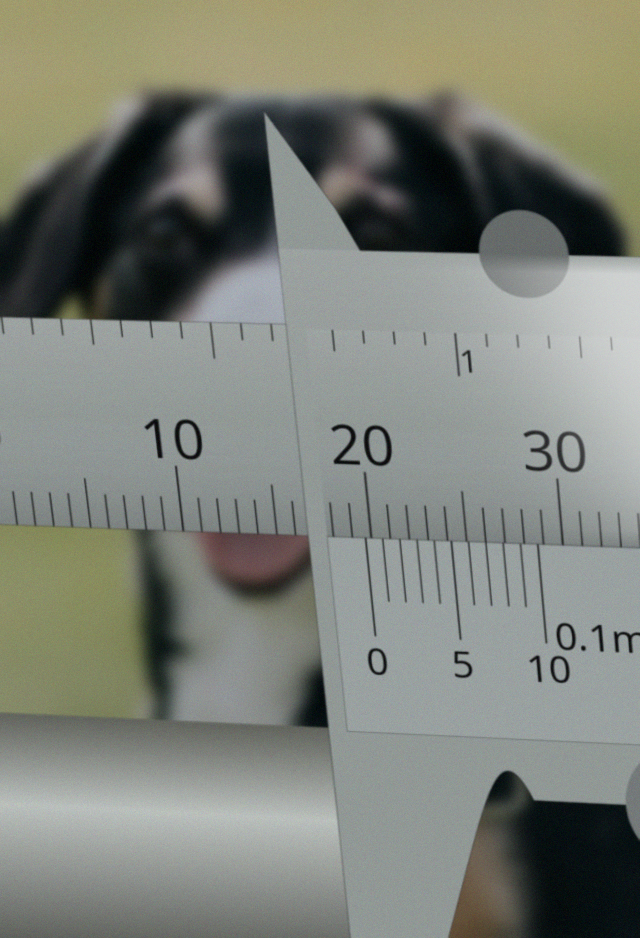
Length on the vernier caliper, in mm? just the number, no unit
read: 19.7
